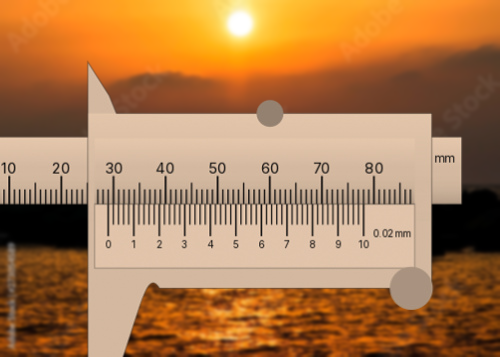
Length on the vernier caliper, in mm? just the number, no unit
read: 29.0
